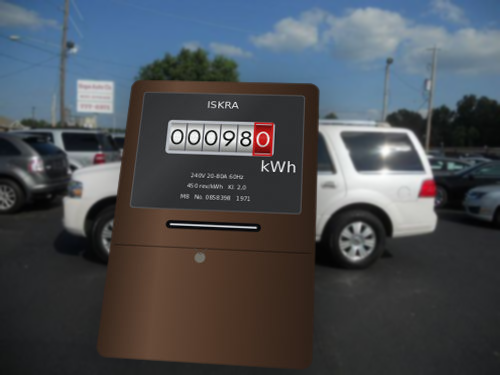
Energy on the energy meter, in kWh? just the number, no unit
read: 98.0
